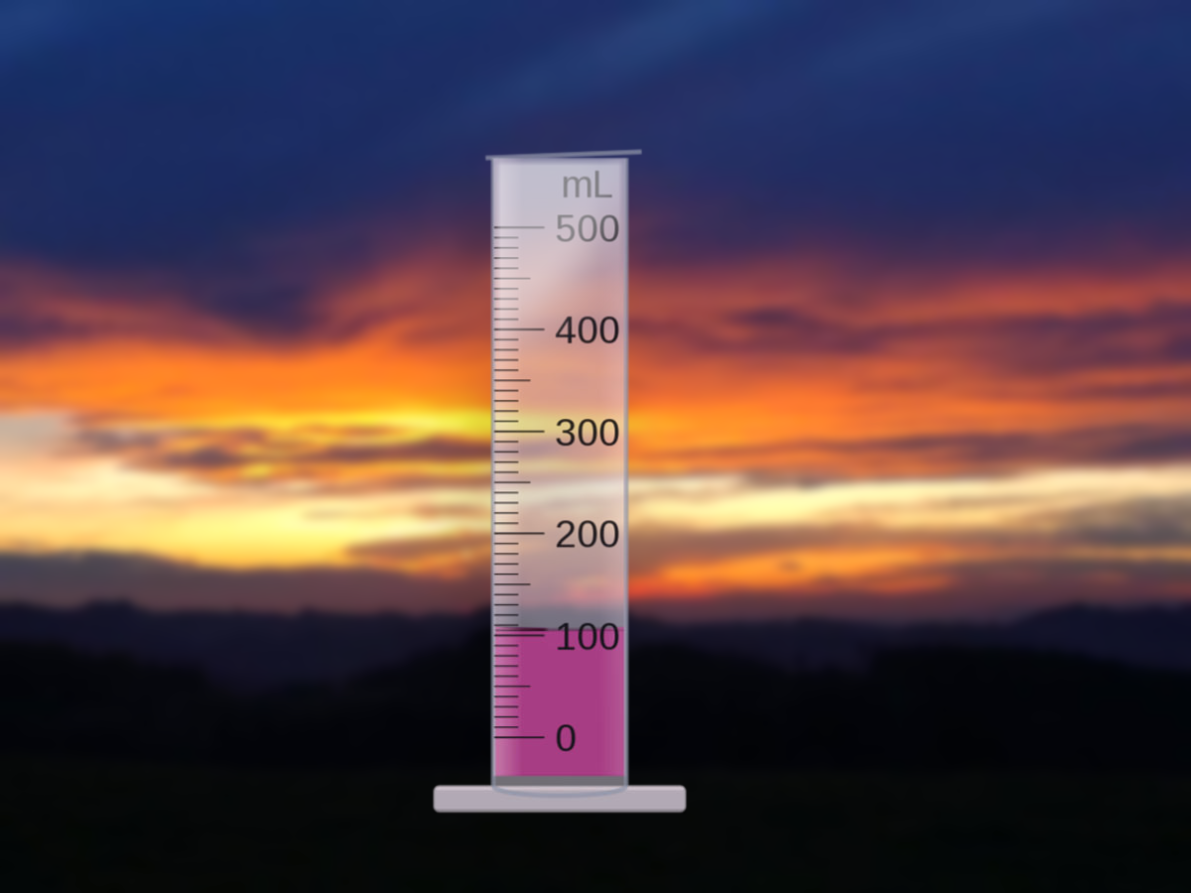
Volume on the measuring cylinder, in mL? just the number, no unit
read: 105
